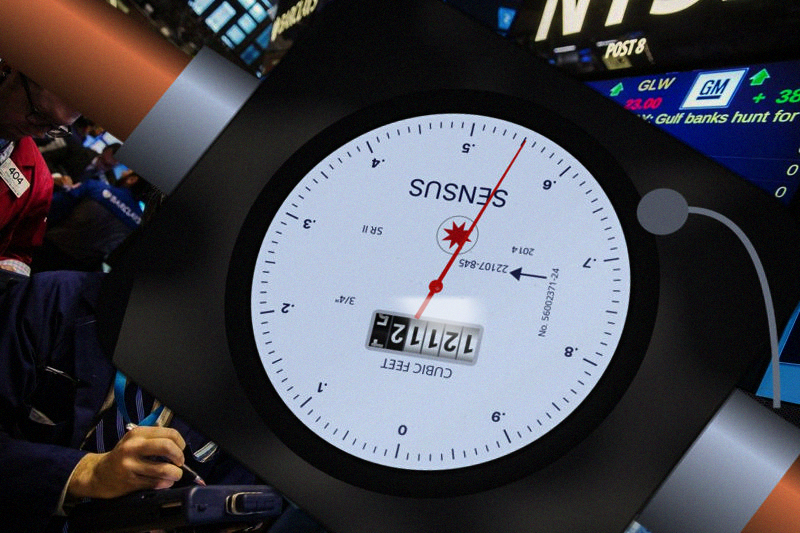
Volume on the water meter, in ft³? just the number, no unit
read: 121124.55
